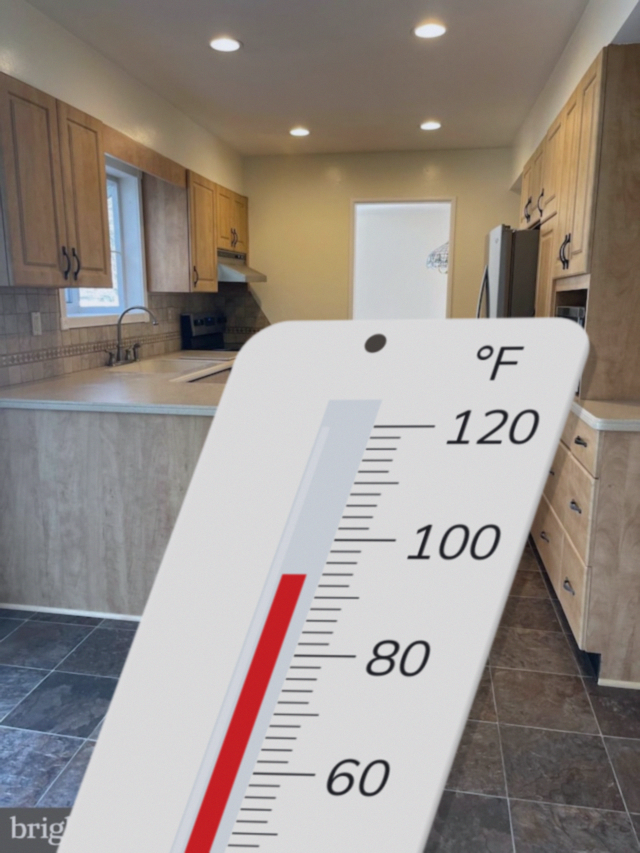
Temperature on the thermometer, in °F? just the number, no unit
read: 94
